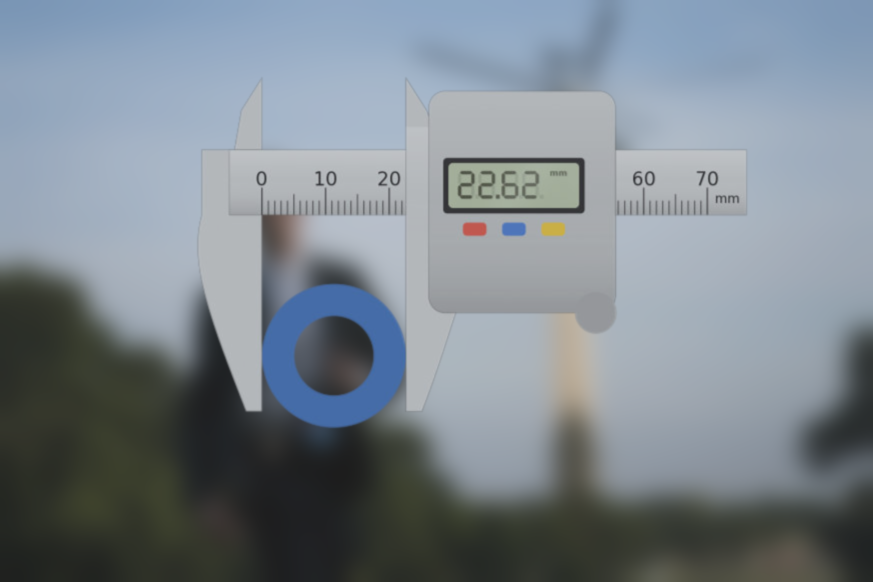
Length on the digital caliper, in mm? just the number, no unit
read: 22.62
